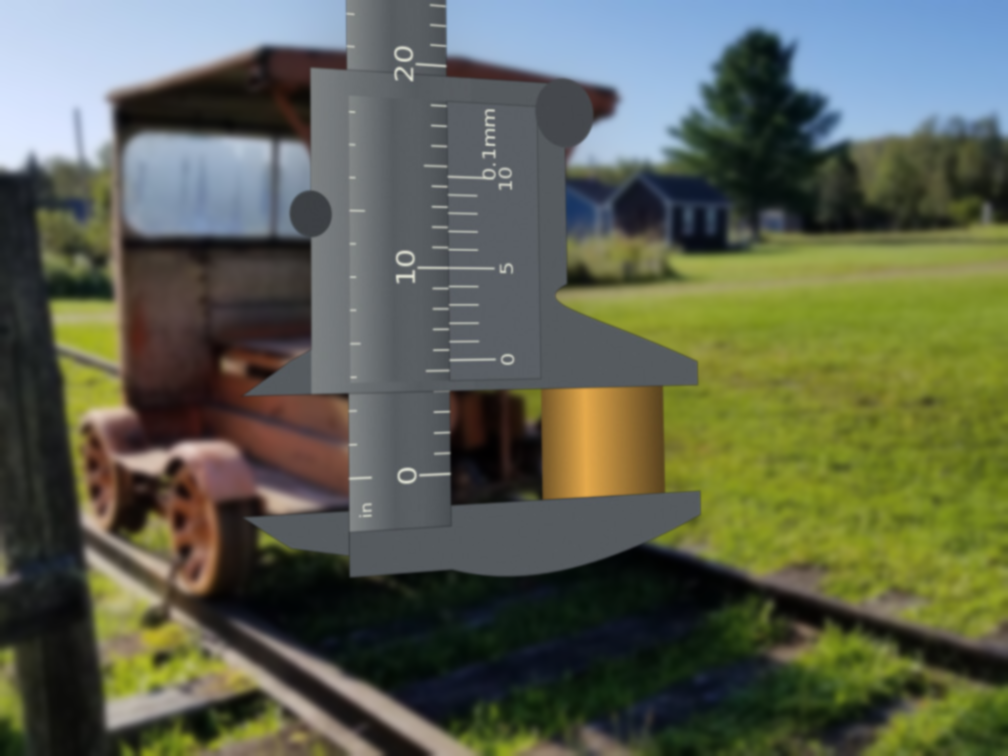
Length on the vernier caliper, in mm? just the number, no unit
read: 5.5
